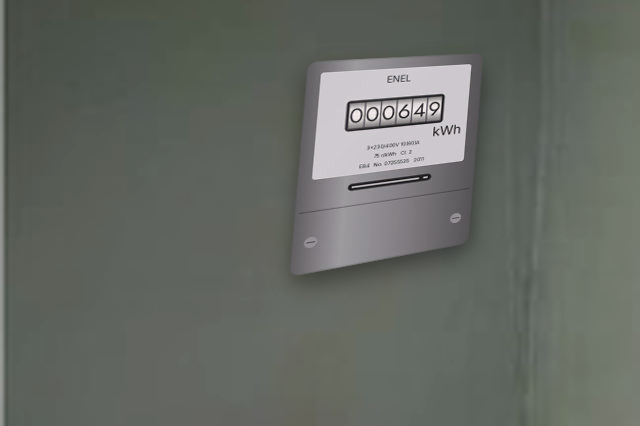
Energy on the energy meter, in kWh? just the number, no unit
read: 649
